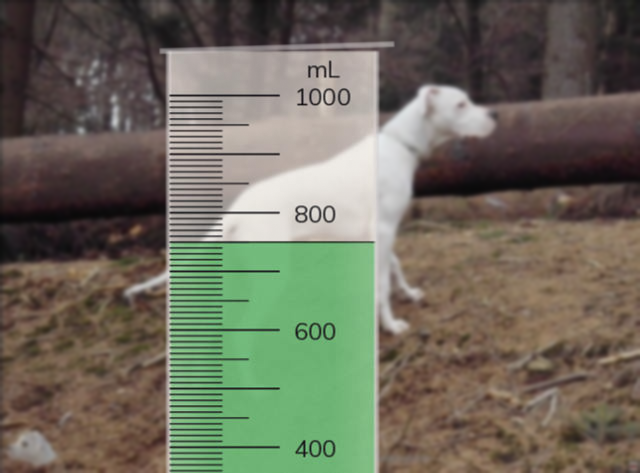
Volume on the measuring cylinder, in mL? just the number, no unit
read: 750
